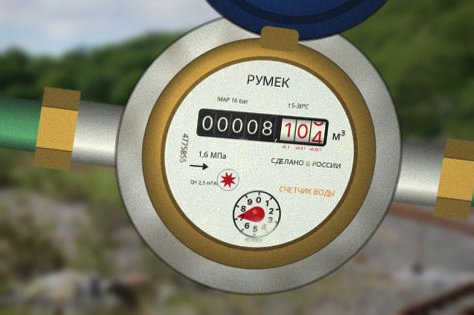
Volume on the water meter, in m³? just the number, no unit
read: 8.1037
